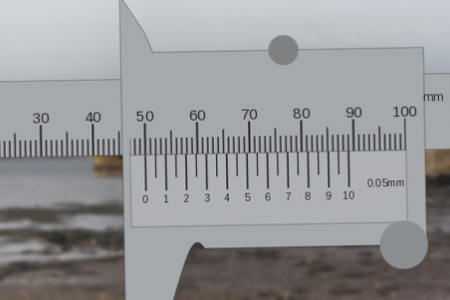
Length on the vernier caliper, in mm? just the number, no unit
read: 50.0
